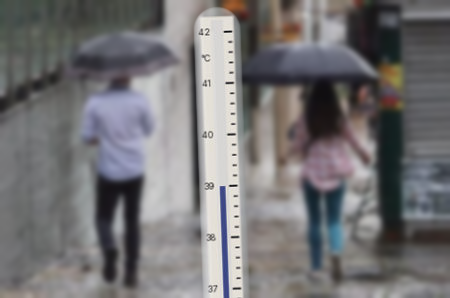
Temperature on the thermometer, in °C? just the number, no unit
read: 39
